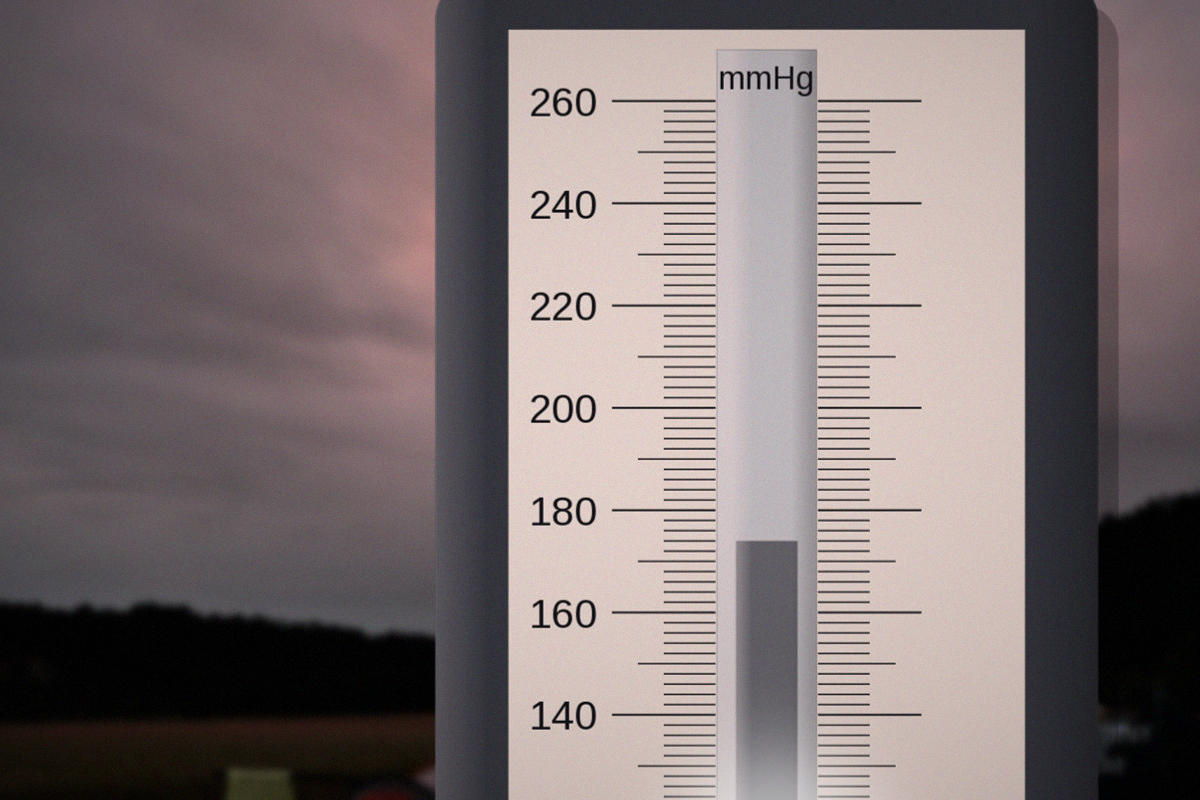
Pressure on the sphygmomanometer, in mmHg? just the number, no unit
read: 174
